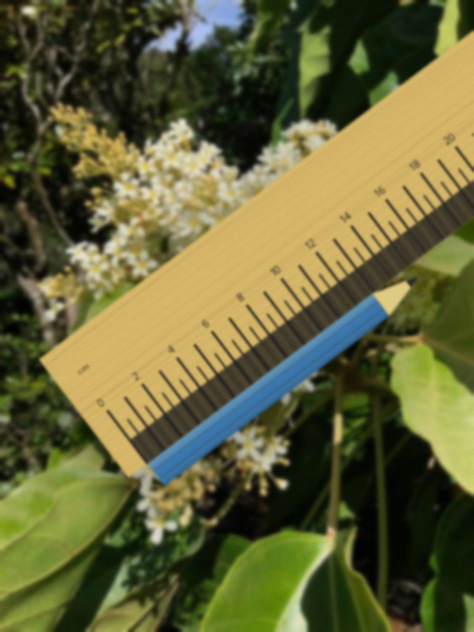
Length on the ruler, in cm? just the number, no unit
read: 15
